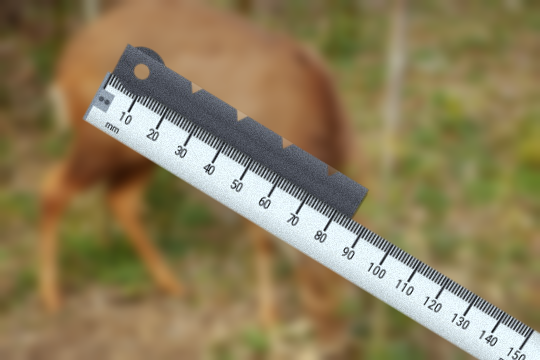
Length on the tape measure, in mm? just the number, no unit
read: 85
